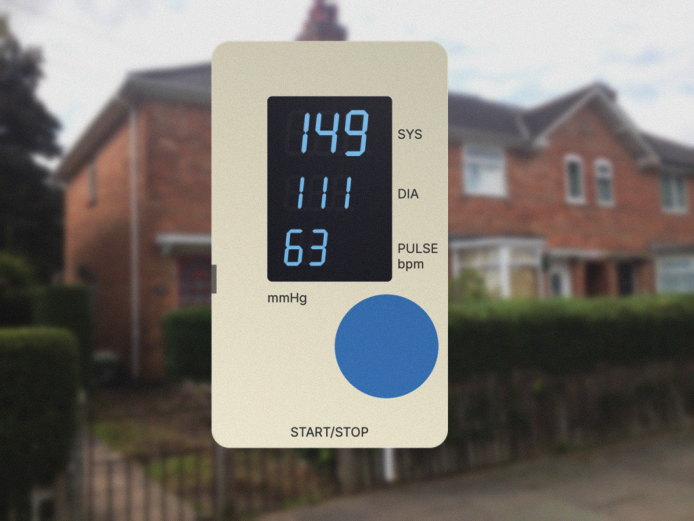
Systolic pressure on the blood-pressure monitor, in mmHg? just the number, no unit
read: 149
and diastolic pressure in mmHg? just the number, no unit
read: 111
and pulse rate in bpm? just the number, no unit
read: 63
